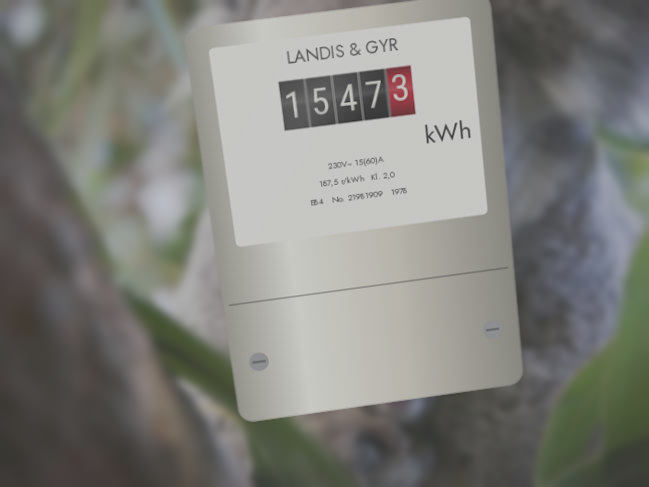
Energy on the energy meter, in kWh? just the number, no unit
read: 1547.3
